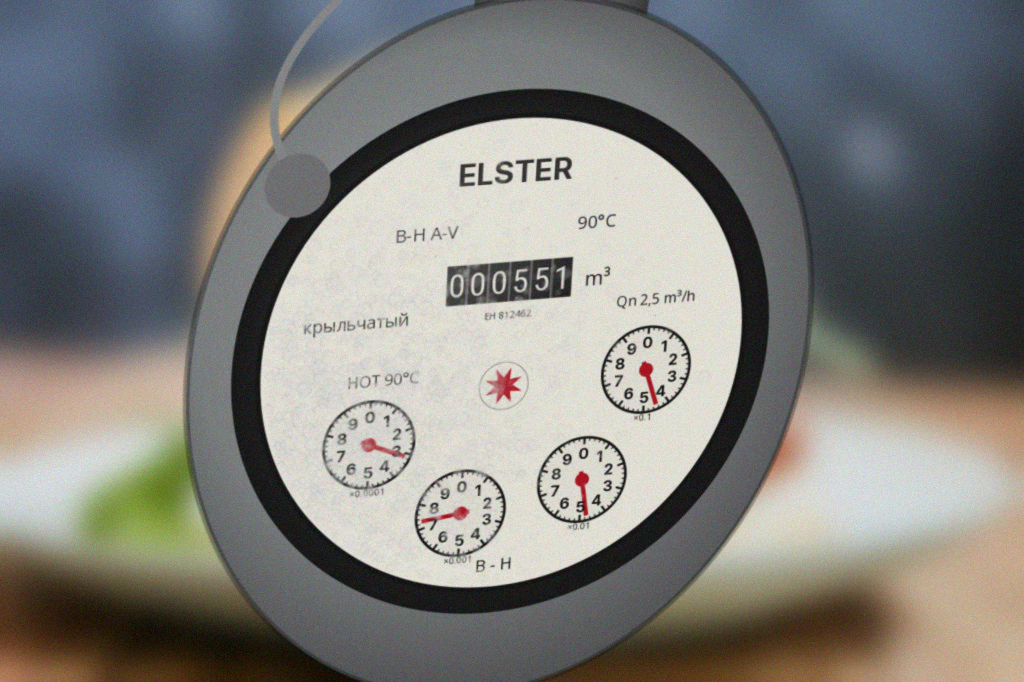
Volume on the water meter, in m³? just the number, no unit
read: 551.4473
